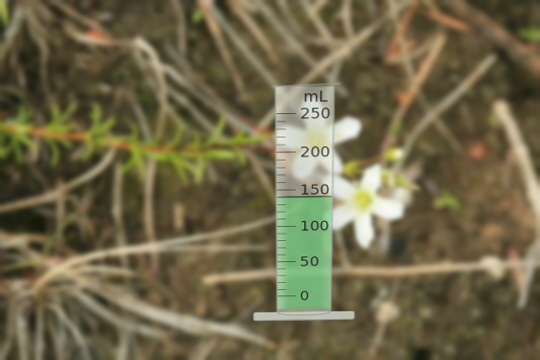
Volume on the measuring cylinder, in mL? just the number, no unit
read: 140
